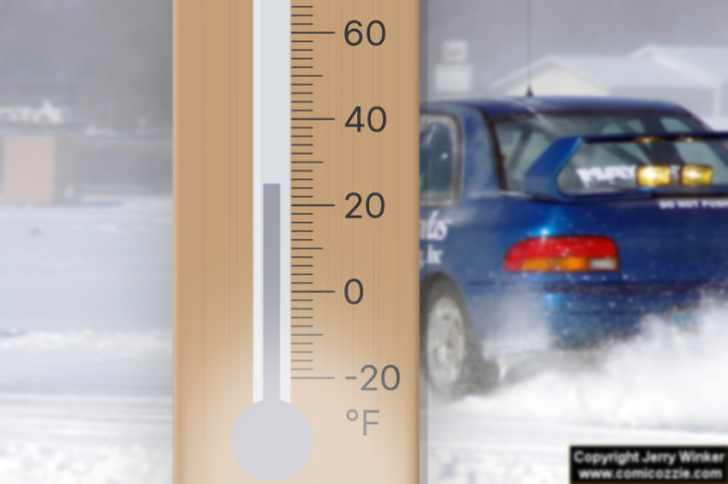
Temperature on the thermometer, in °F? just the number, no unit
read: 25
